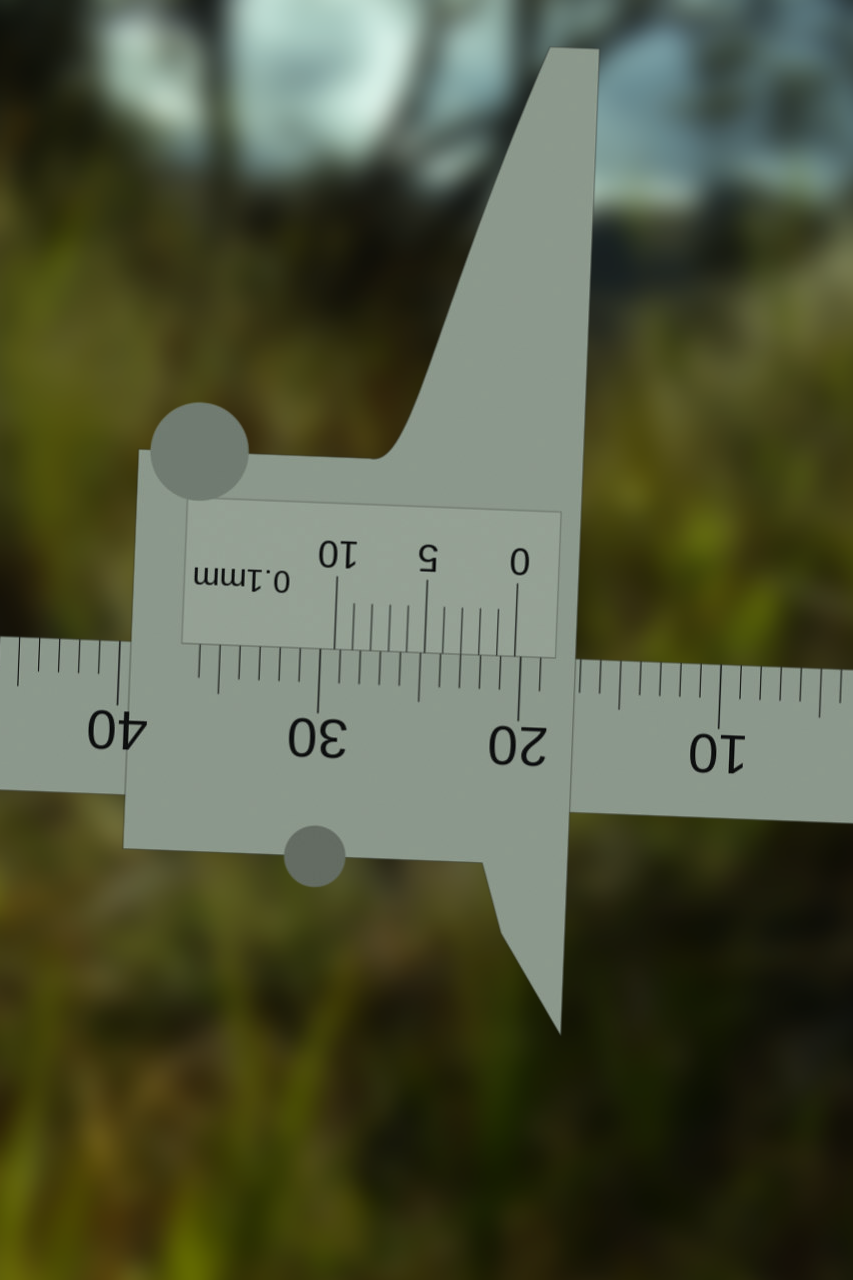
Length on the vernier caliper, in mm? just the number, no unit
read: 20.3
